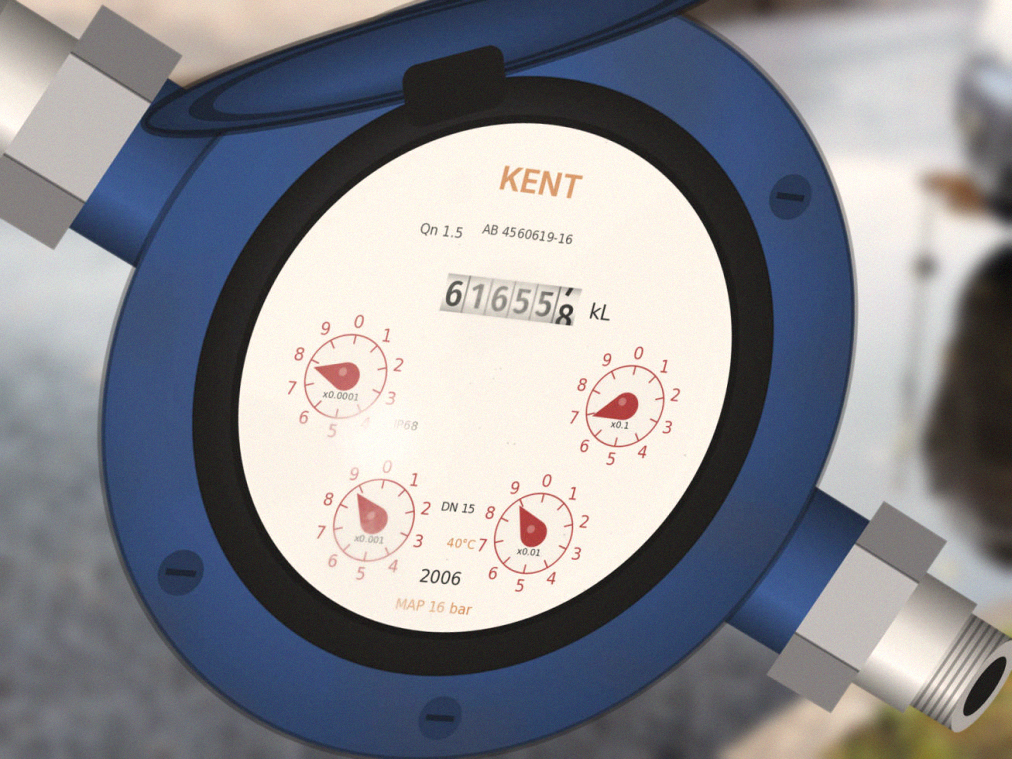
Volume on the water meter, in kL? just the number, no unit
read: 616557.6887
